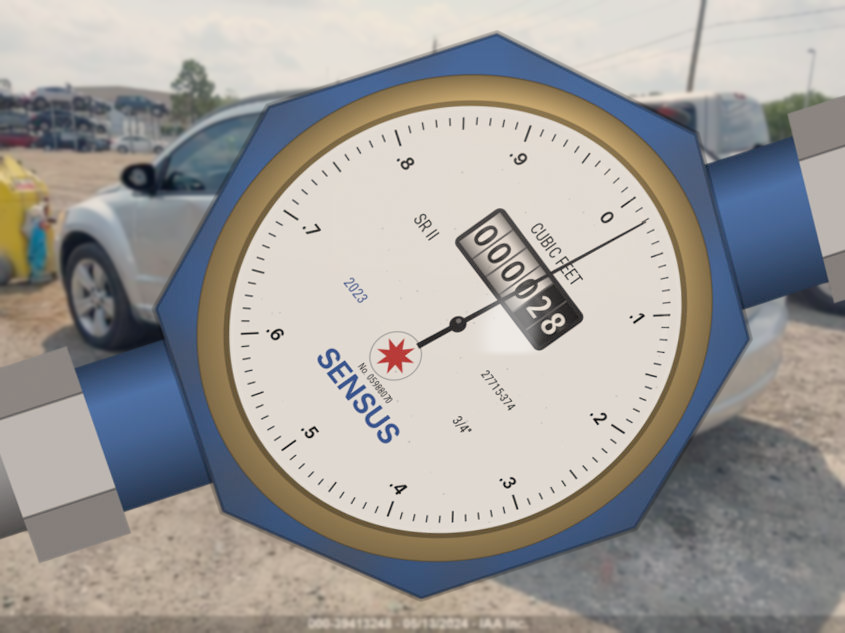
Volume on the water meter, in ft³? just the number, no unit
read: 28.02
